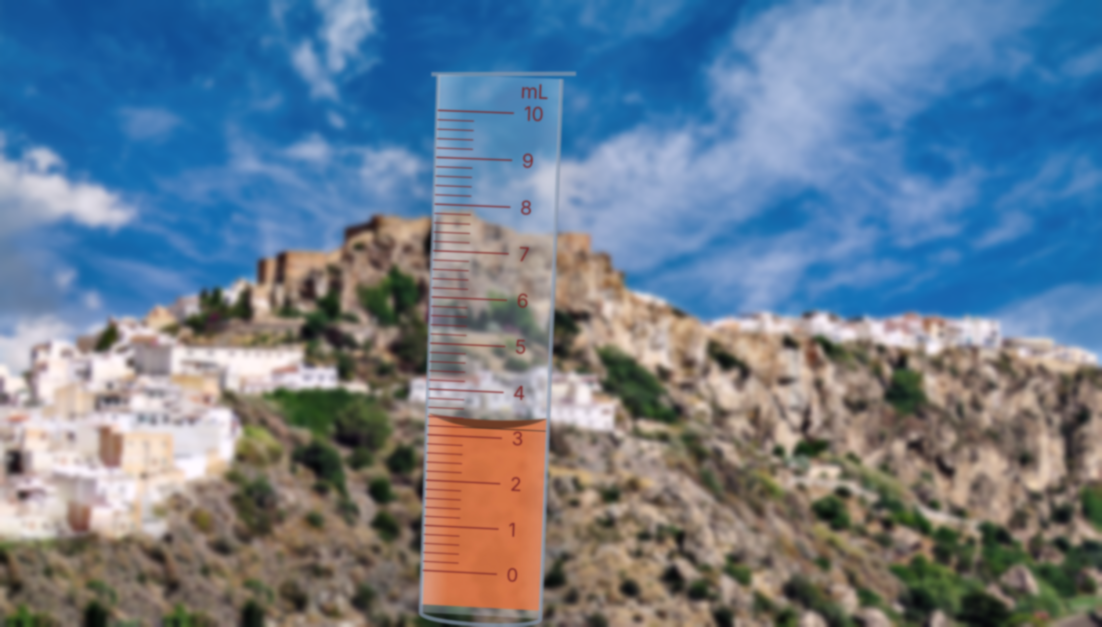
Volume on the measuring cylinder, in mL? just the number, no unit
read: 3.2
